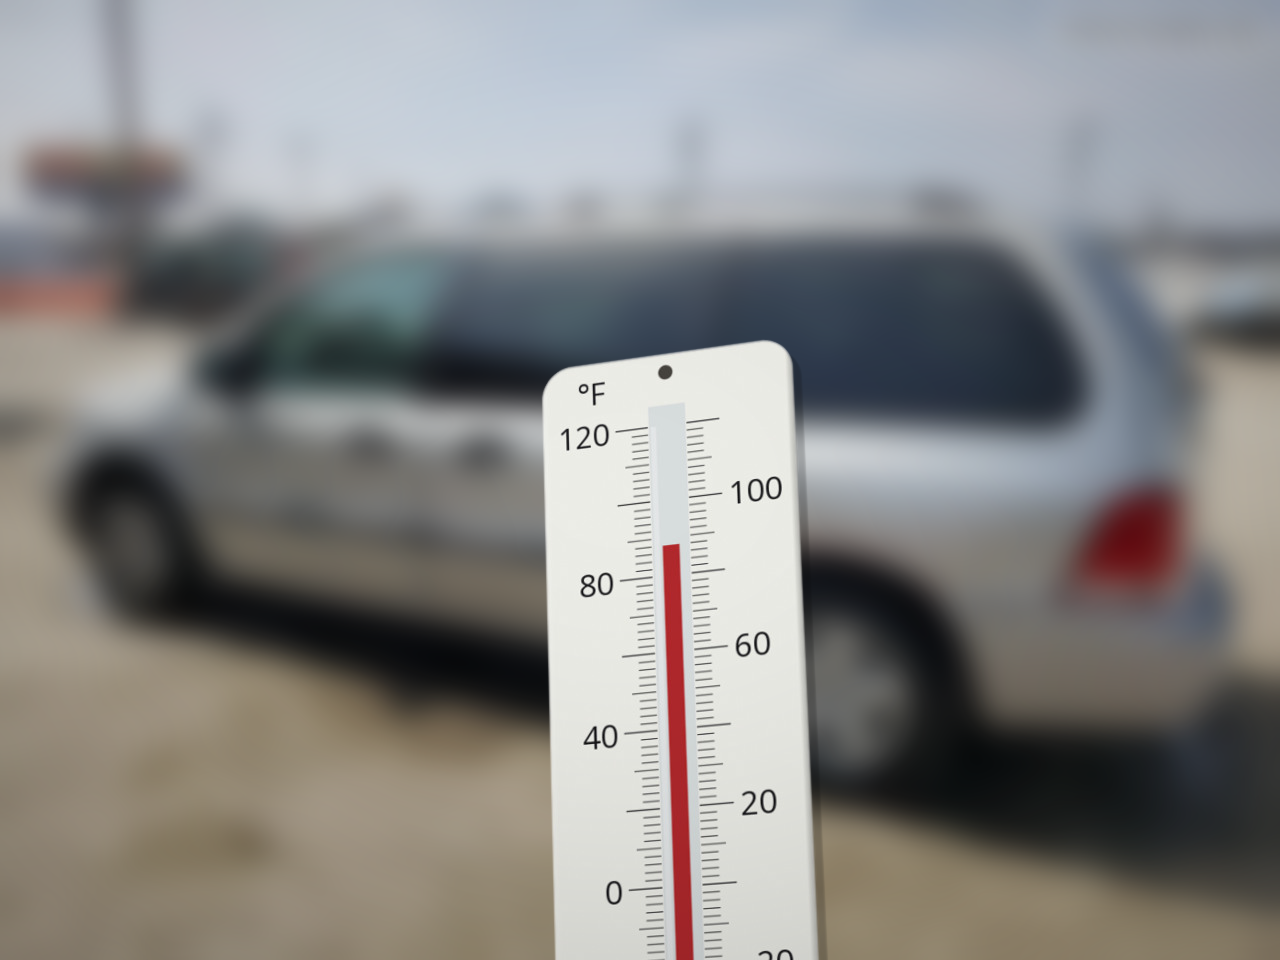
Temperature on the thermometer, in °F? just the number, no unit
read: 88
